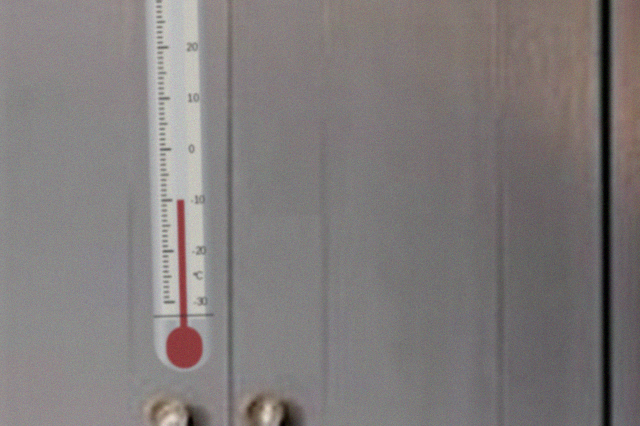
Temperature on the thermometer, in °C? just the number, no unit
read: -10
